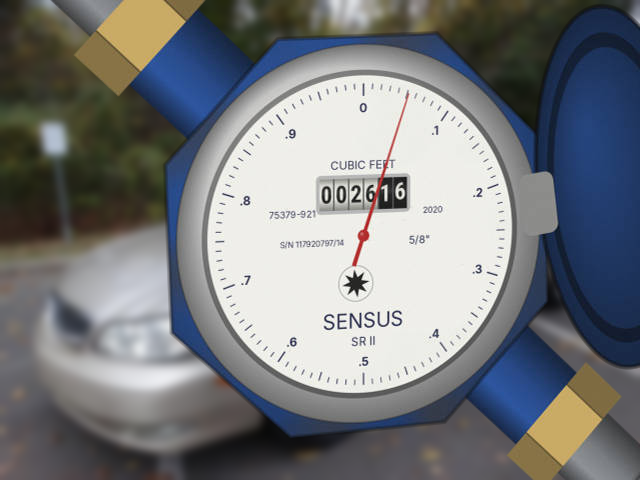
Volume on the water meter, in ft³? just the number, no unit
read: 2616.05
